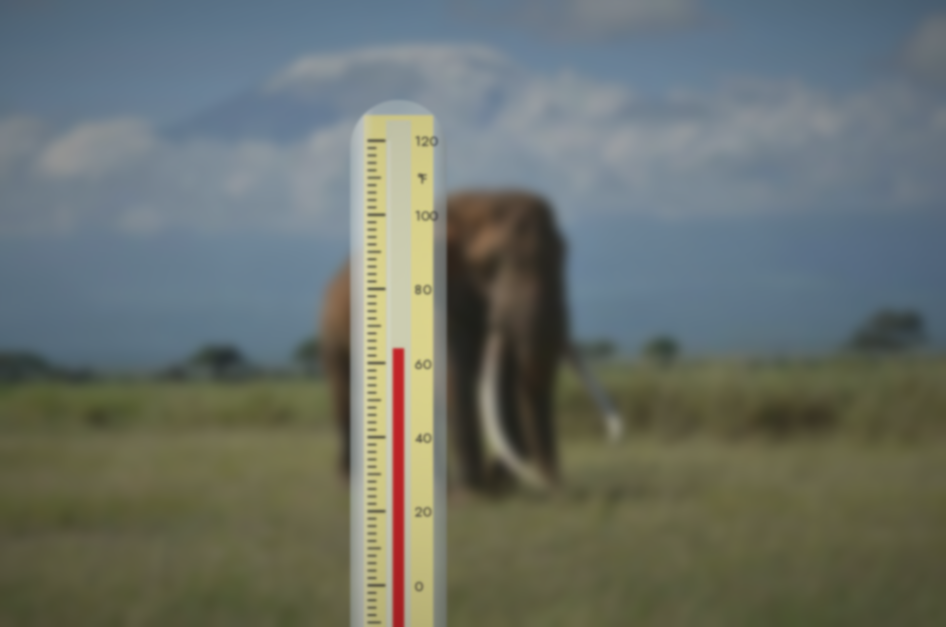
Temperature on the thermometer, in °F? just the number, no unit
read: 64
